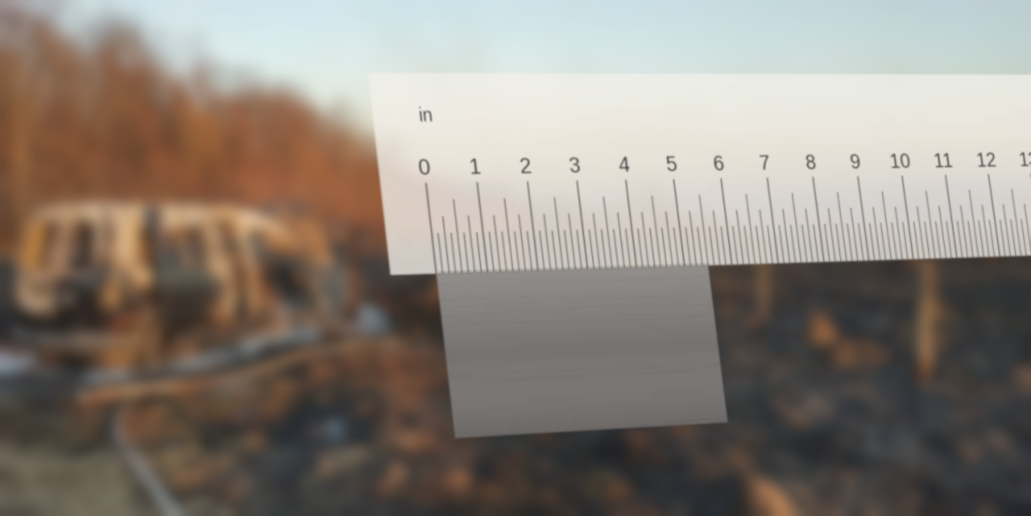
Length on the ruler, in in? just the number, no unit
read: 5.5
